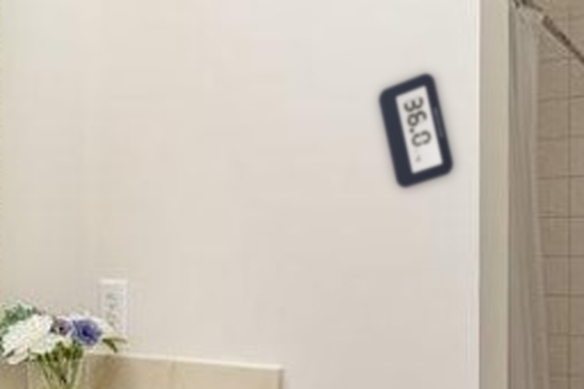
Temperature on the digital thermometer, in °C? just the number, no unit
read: 36.0
